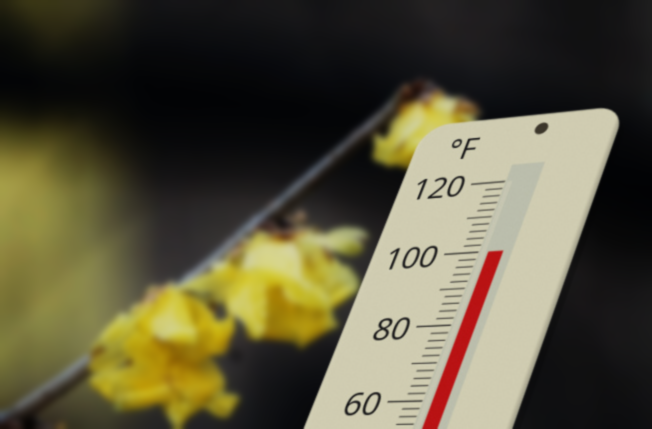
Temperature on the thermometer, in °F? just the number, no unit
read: 100
